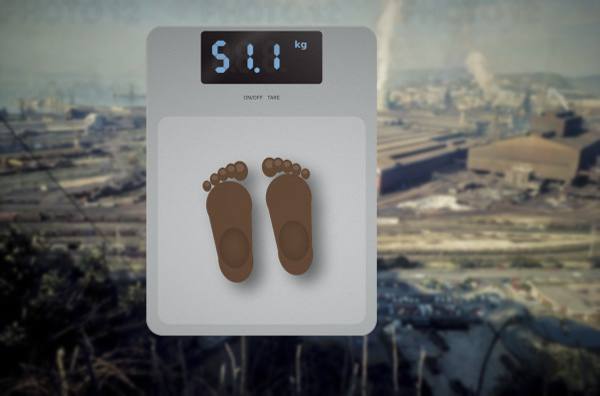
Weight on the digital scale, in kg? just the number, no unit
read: 51.1
